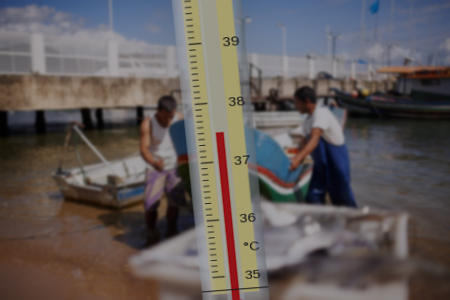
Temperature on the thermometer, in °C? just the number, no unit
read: 37.5
